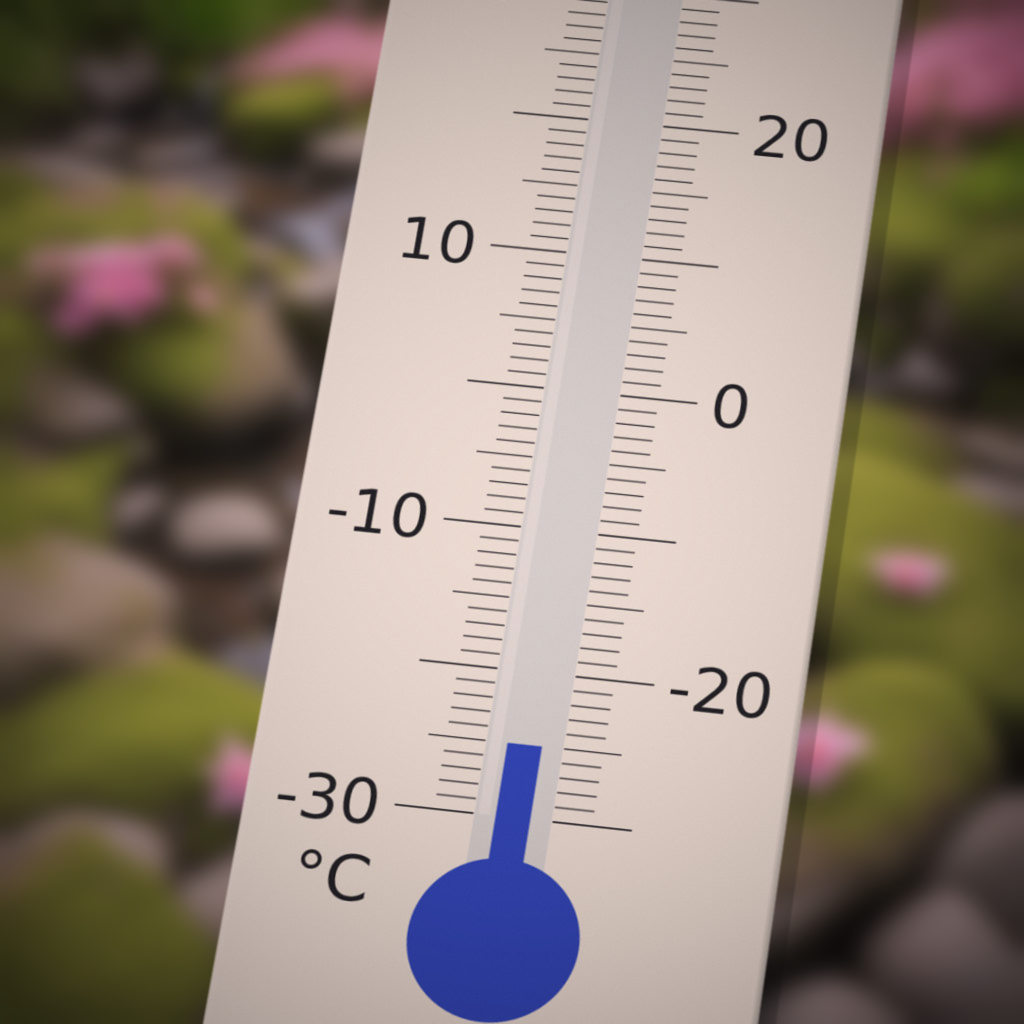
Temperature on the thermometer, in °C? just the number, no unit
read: -25
